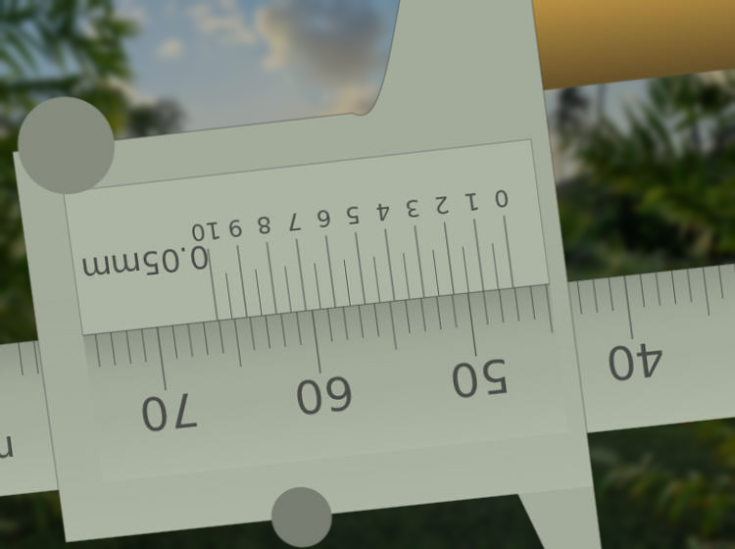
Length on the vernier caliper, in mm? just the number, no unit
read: 47.1
